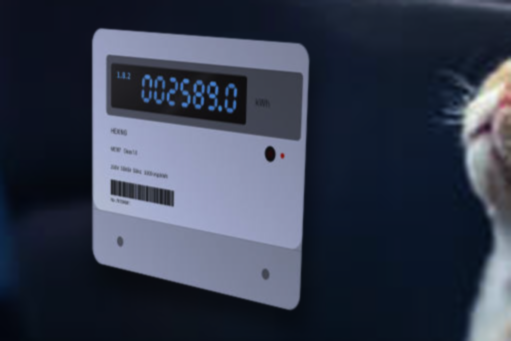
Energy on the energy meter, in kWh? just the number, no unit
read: 2589.0
